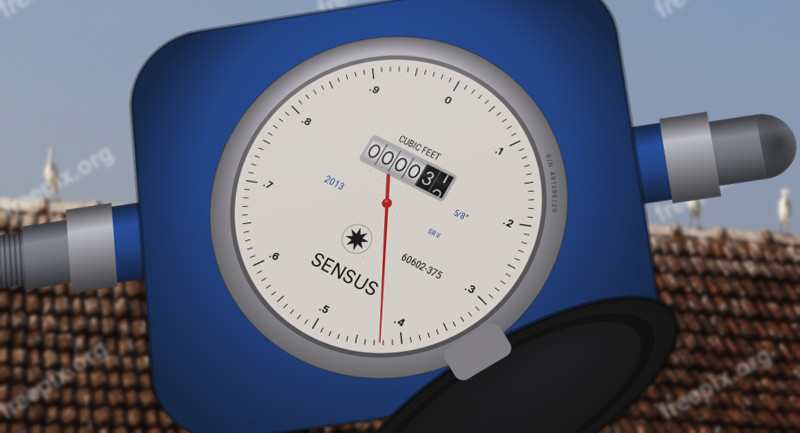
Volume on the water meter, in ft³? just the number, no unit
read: 31.42
